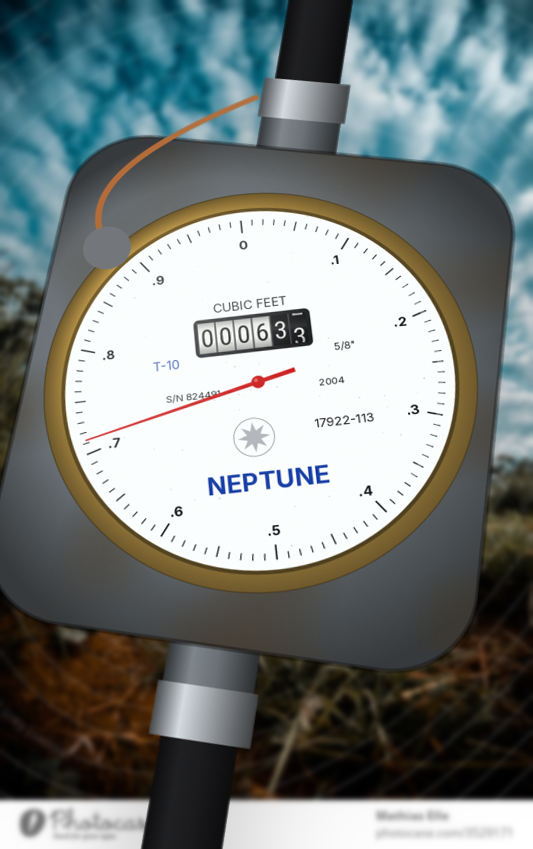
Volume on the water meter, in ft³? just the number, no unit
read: 632.71
